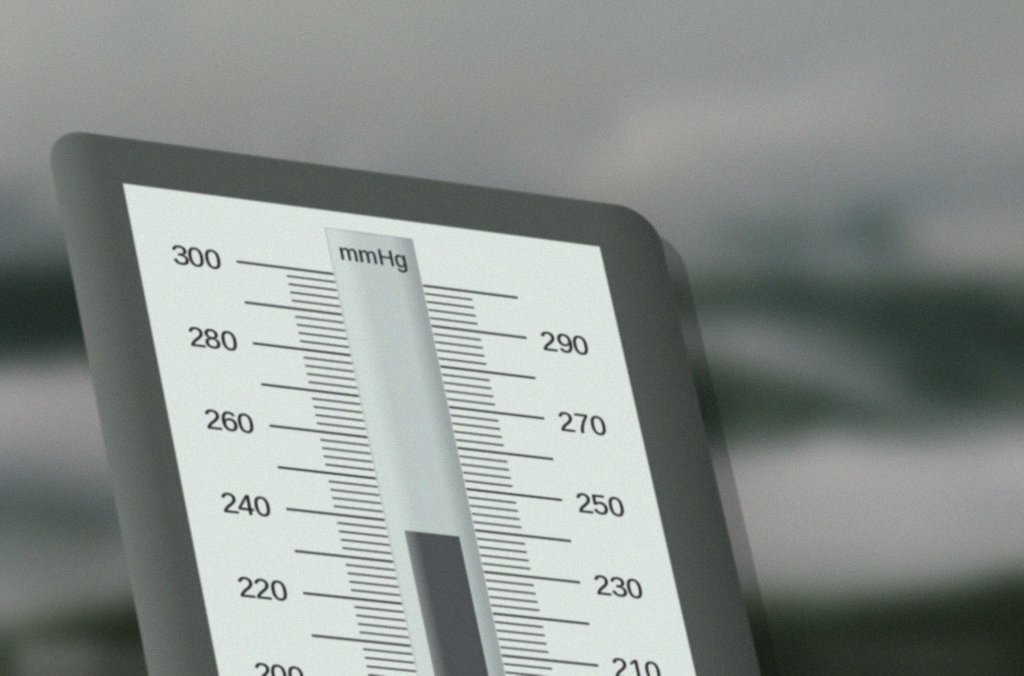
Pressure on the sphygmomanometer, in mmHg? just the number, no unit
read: 238
